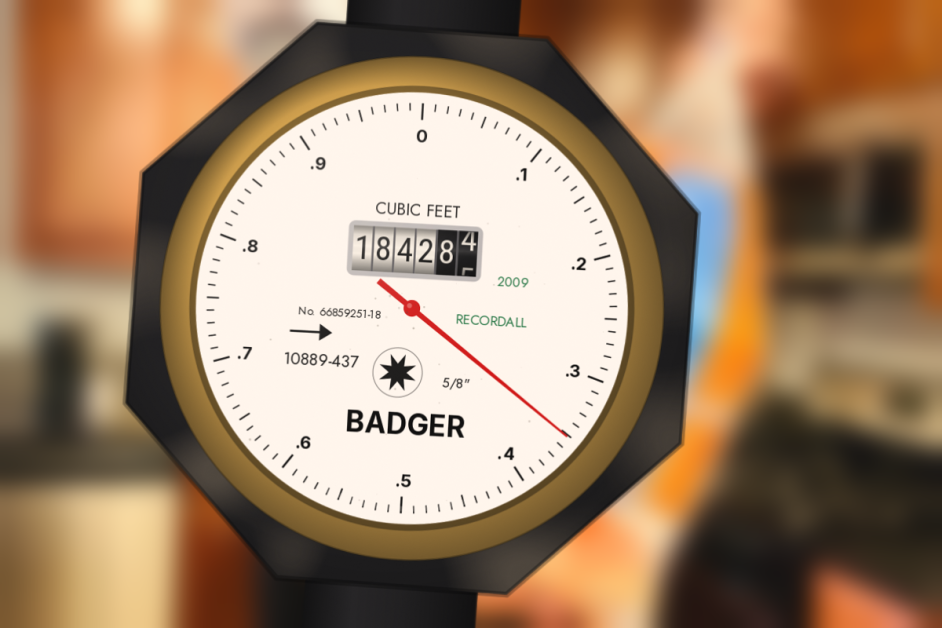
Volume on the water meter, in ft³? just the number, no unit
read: 184284.35
